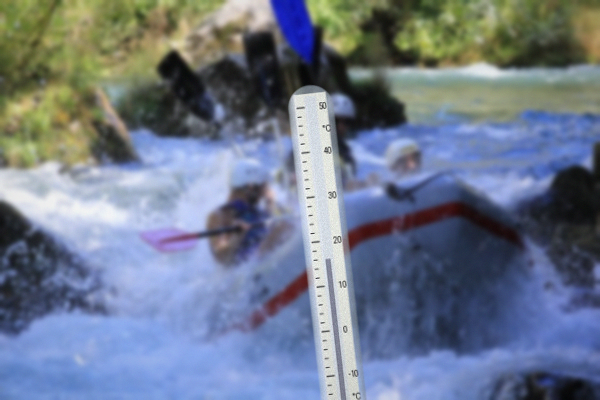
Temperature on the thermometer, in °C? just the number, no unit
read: 16
